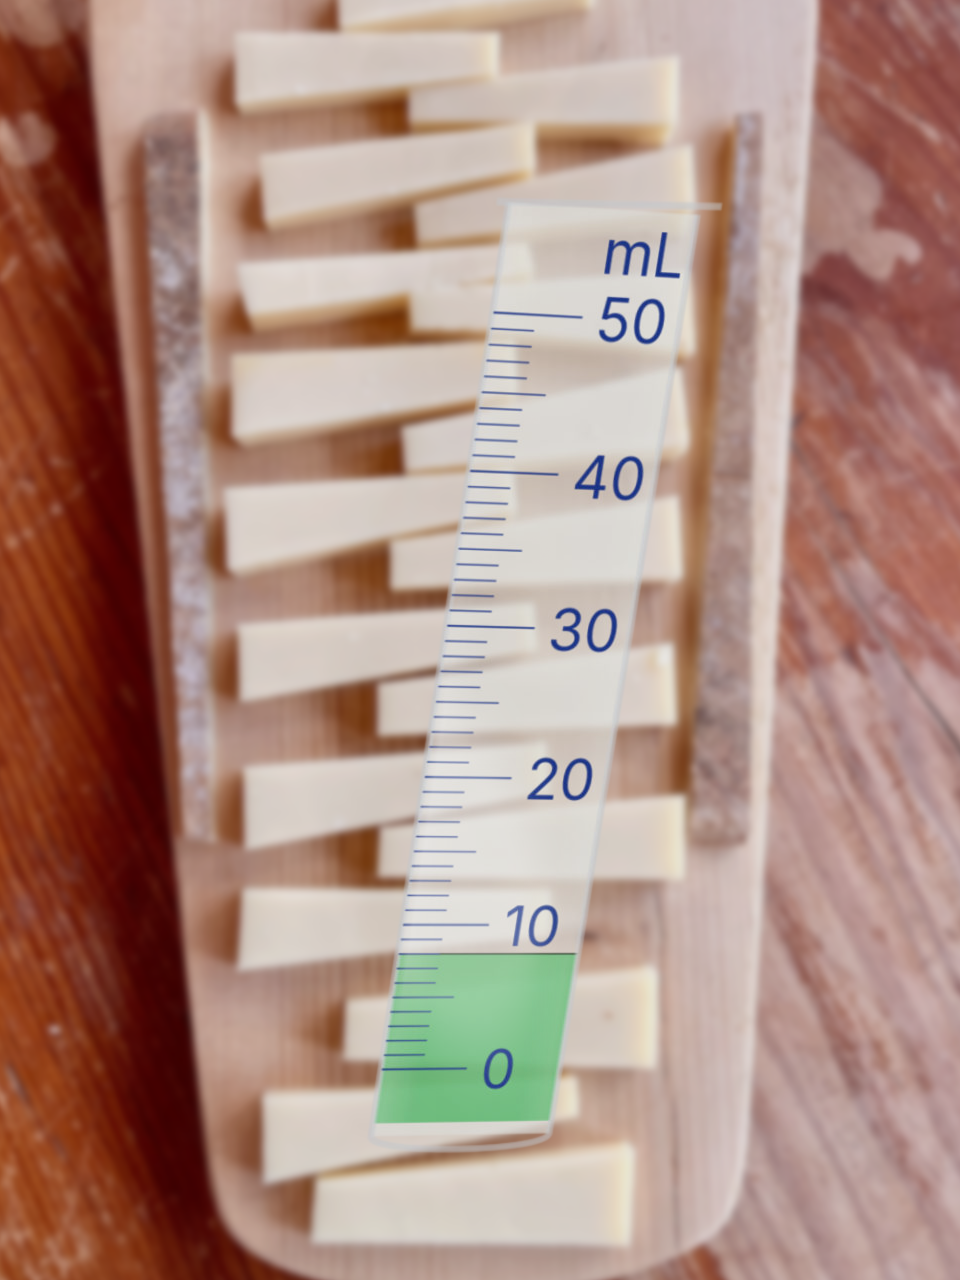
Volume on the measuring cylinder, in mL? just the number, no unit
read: 8
